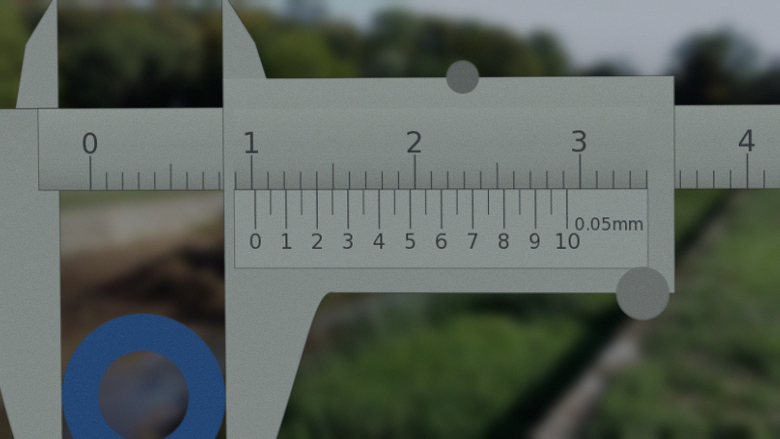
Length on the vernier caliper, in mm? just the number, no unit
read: 10.2
